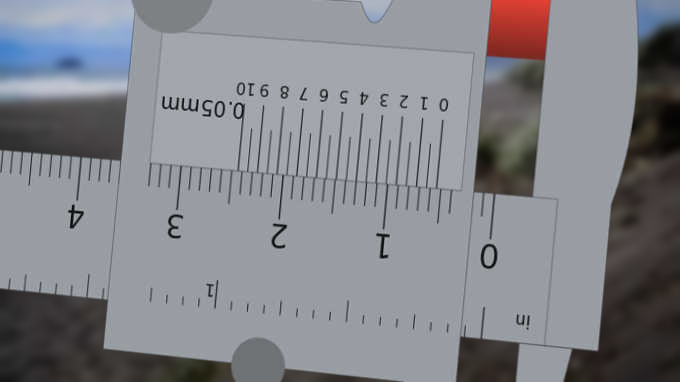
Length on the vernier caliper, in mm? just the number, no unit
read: 5.4
